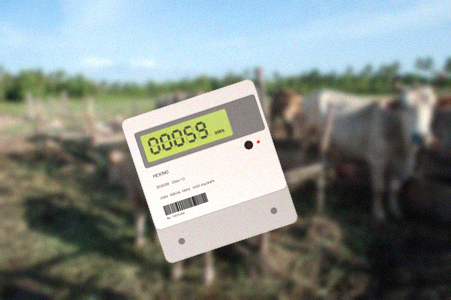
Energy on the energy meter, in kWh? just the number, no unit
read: 59
